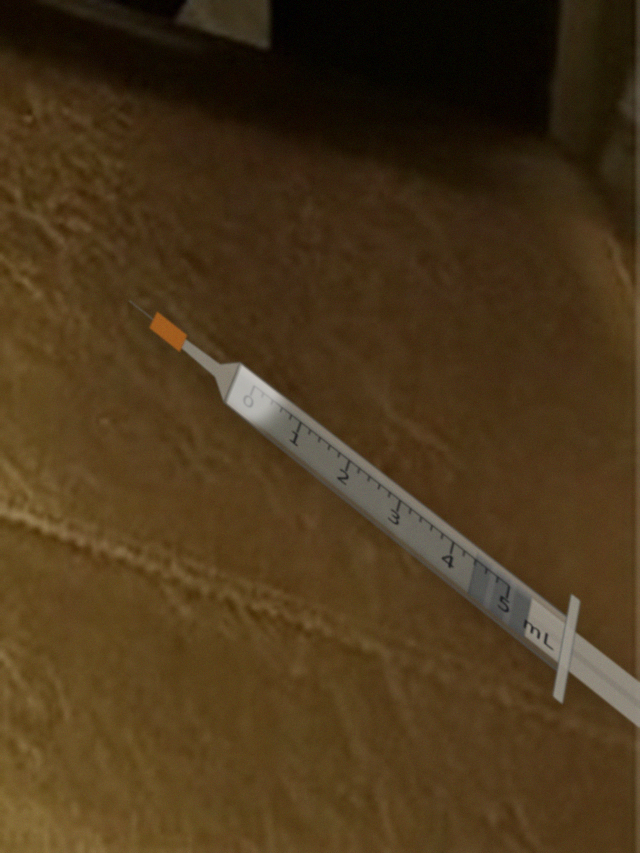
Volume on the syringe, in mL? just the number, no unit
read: 4.4
